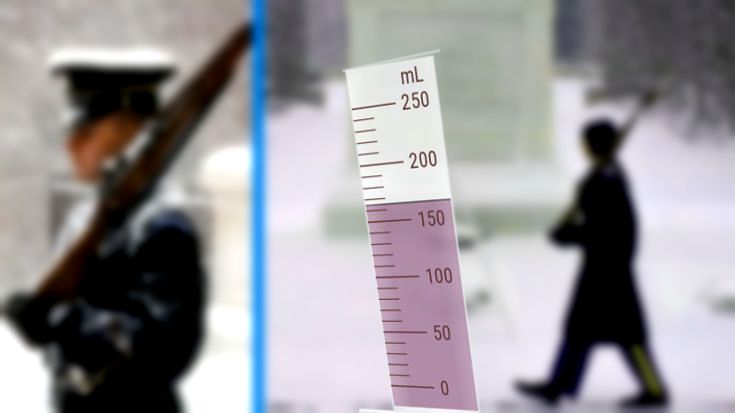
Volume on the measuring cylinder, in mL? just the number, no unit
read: 165
